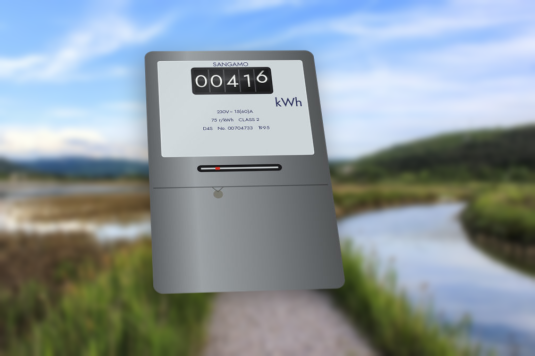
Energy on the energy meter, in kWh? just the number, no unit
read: 416
